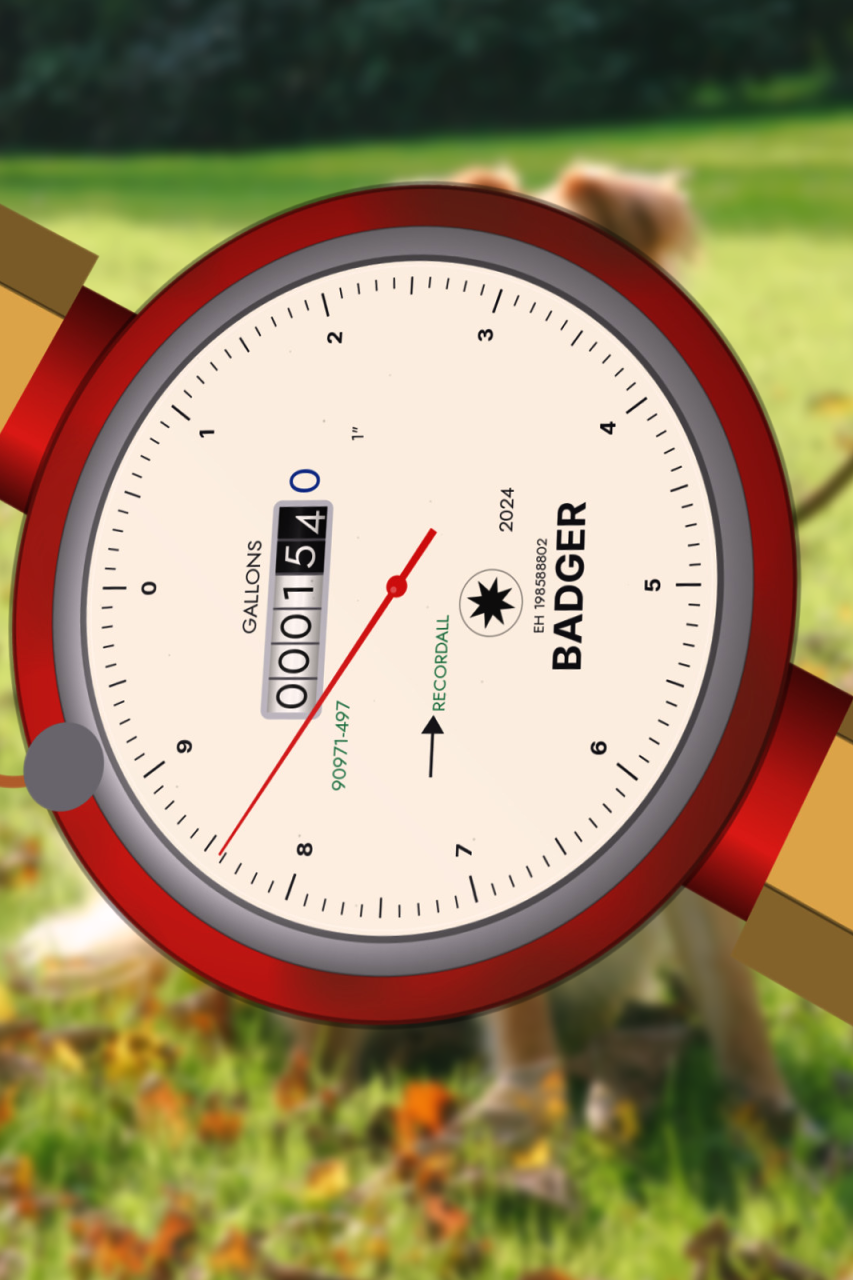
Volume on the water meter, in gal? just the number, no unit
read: 1538.4
